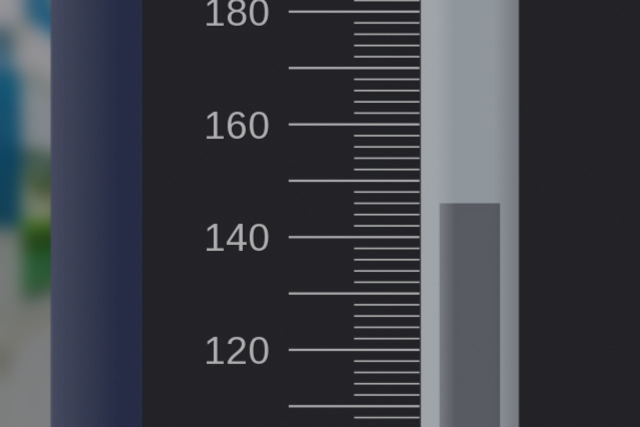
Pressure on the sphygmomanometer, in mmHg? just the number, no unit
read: 146
